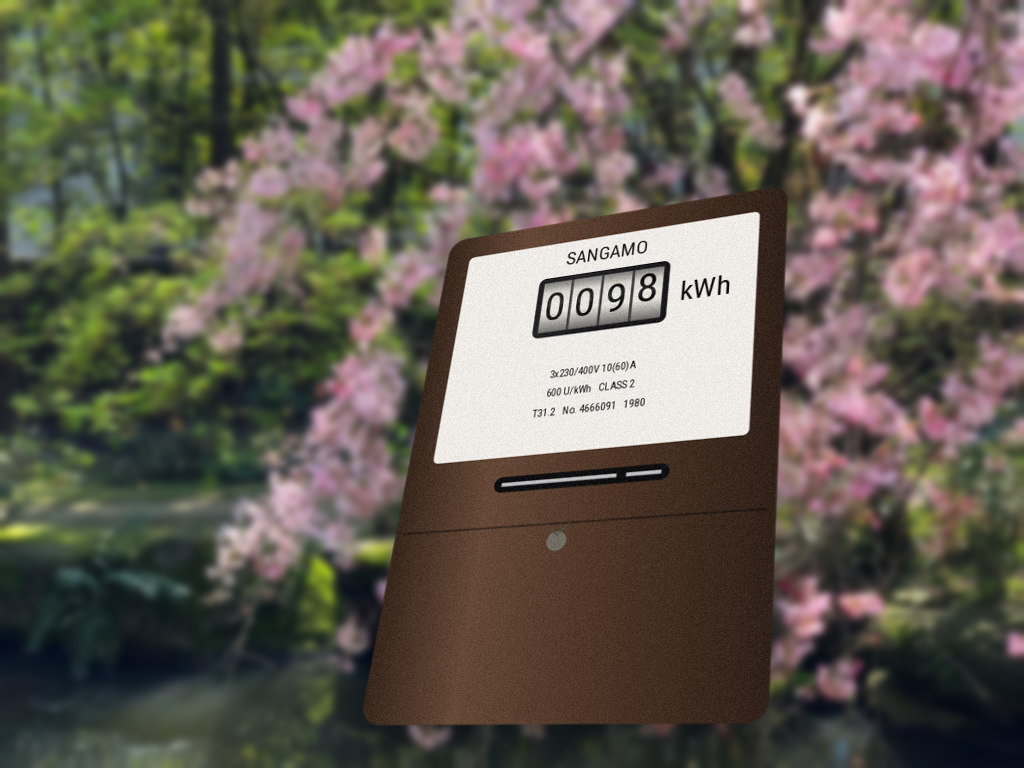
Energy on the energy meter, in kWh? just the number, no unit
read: 98
